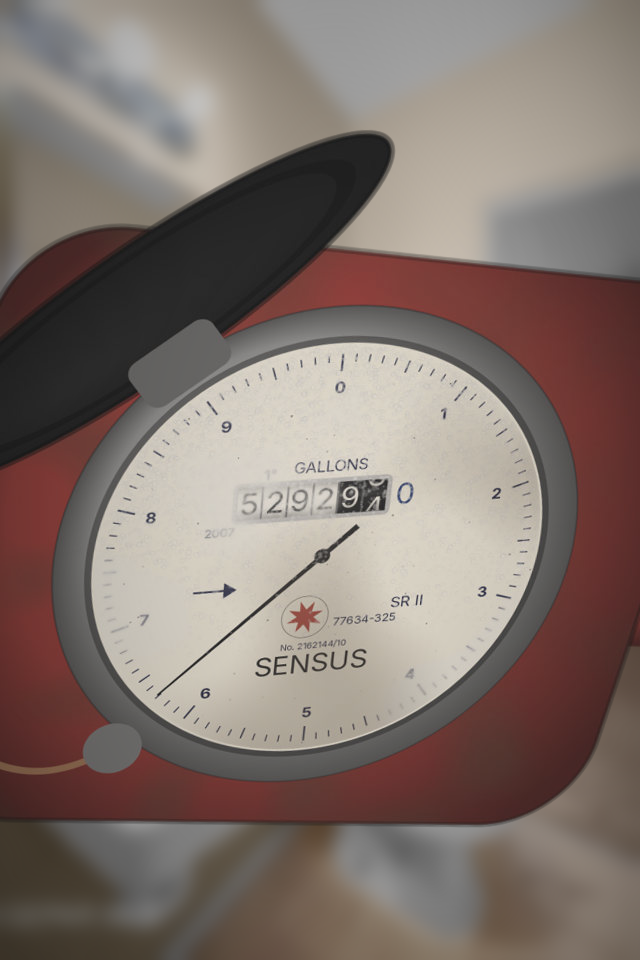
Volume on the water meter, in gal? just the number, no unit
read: 5292936.3
